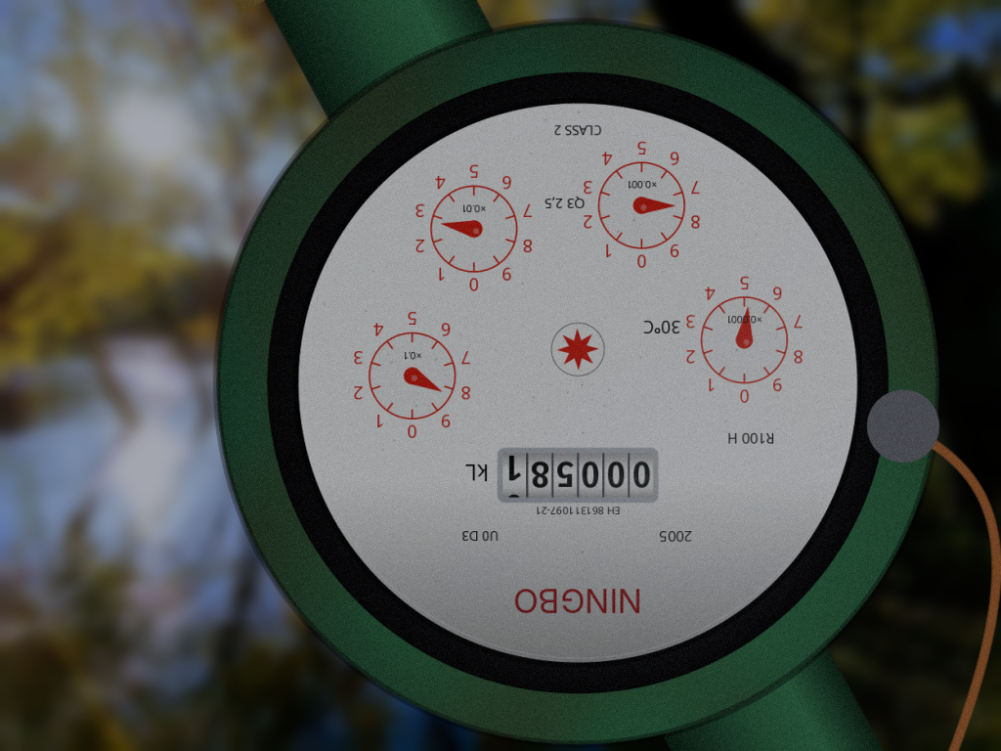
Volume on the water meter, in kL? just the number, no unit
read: 580.8275
